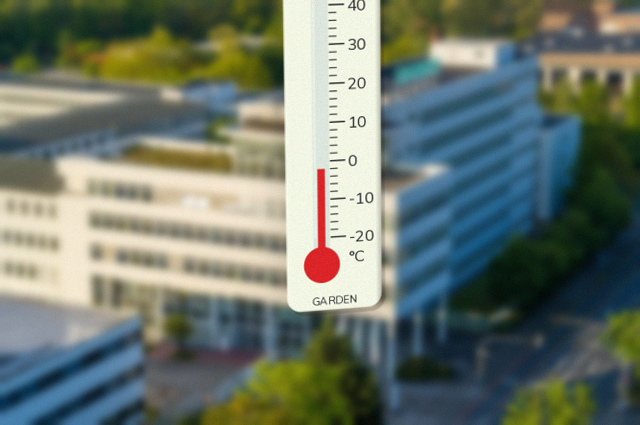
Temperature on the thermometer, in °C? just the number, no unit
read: -2
